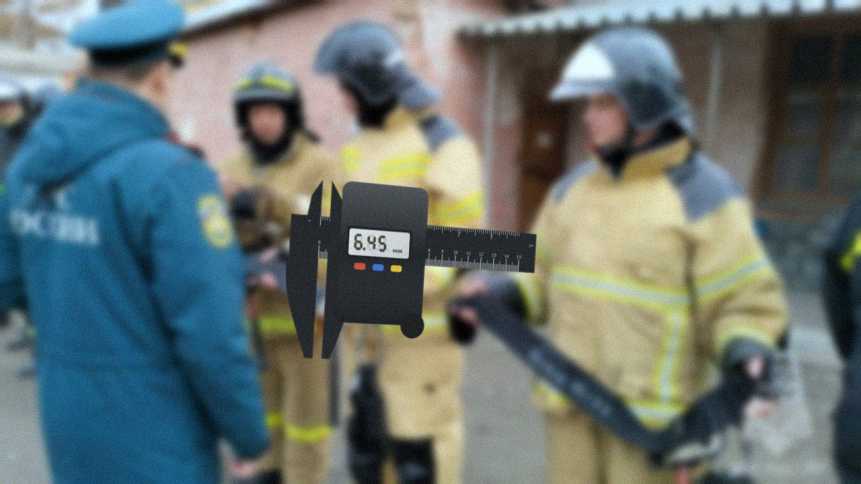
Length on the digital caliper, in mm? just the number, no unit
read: 6.45
